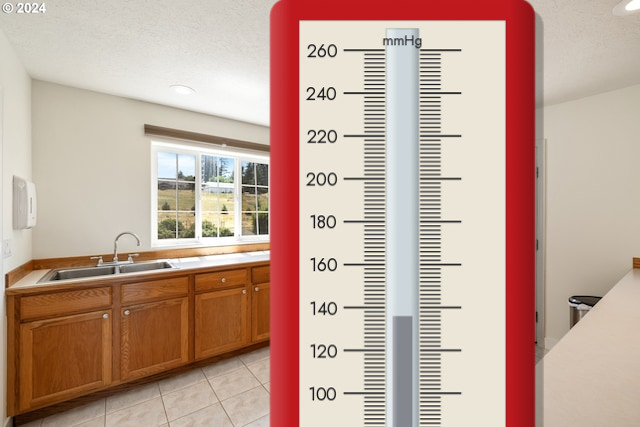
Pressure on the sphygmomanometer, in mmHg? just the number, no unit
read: 136
